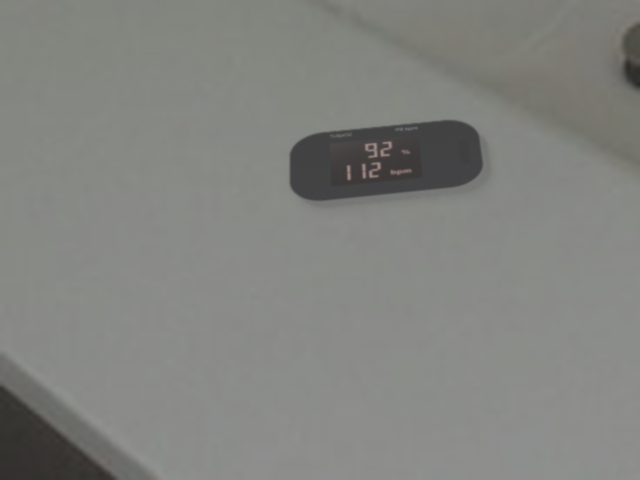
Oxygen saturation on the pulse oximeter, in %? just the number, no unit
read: 92
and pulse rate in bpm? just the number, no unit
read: 112
